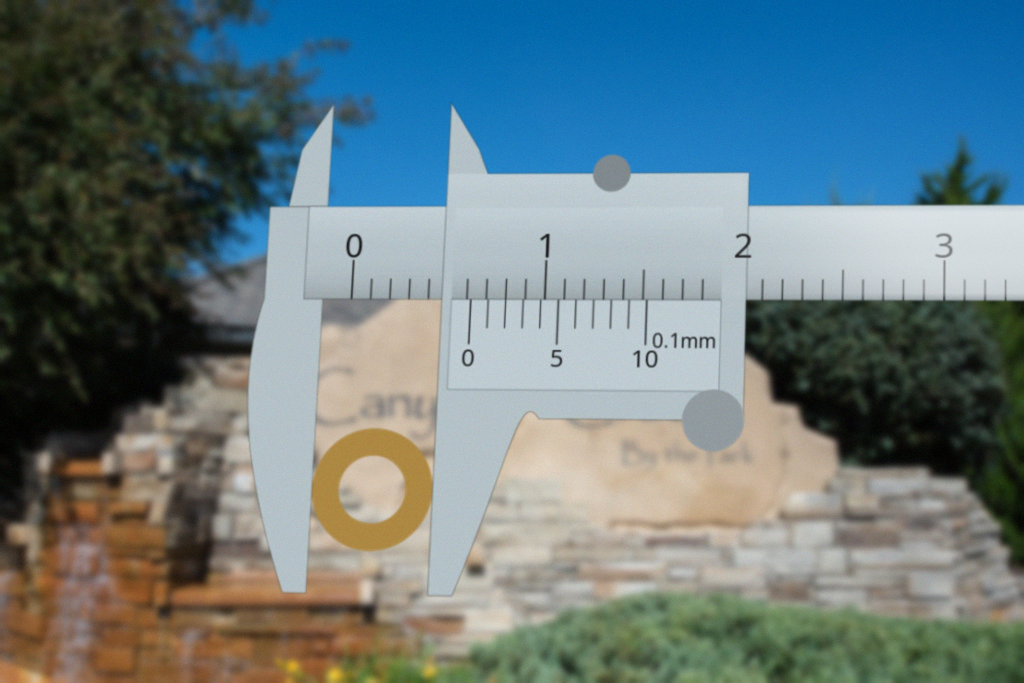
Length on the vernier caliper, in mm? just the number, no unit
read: 6.2
